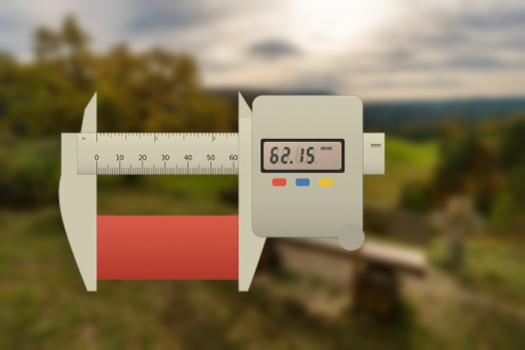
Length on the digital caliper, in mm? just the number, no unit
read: 62.15
